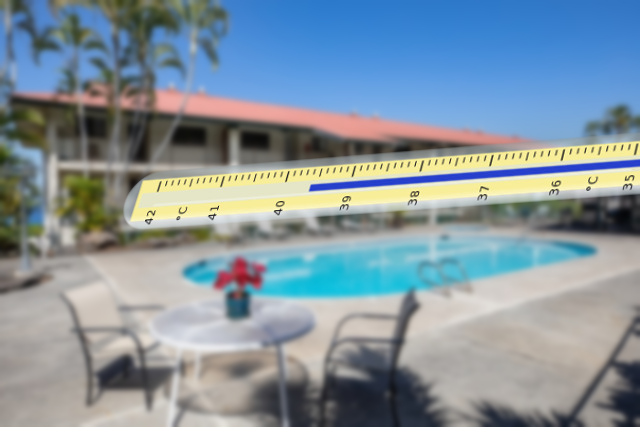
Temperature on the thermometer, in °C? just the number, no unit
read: 39.6
